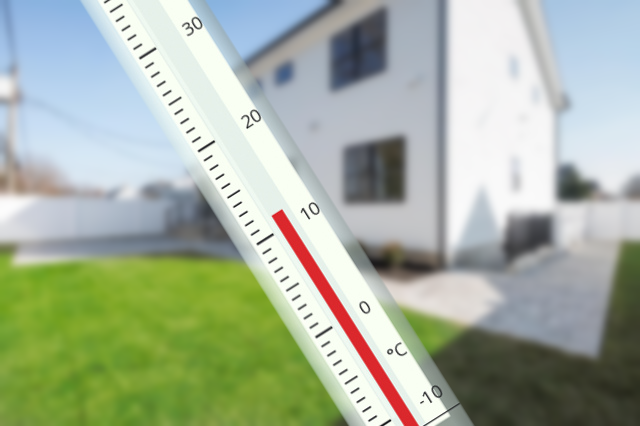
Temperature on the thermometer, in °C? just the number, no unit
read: 11.5
